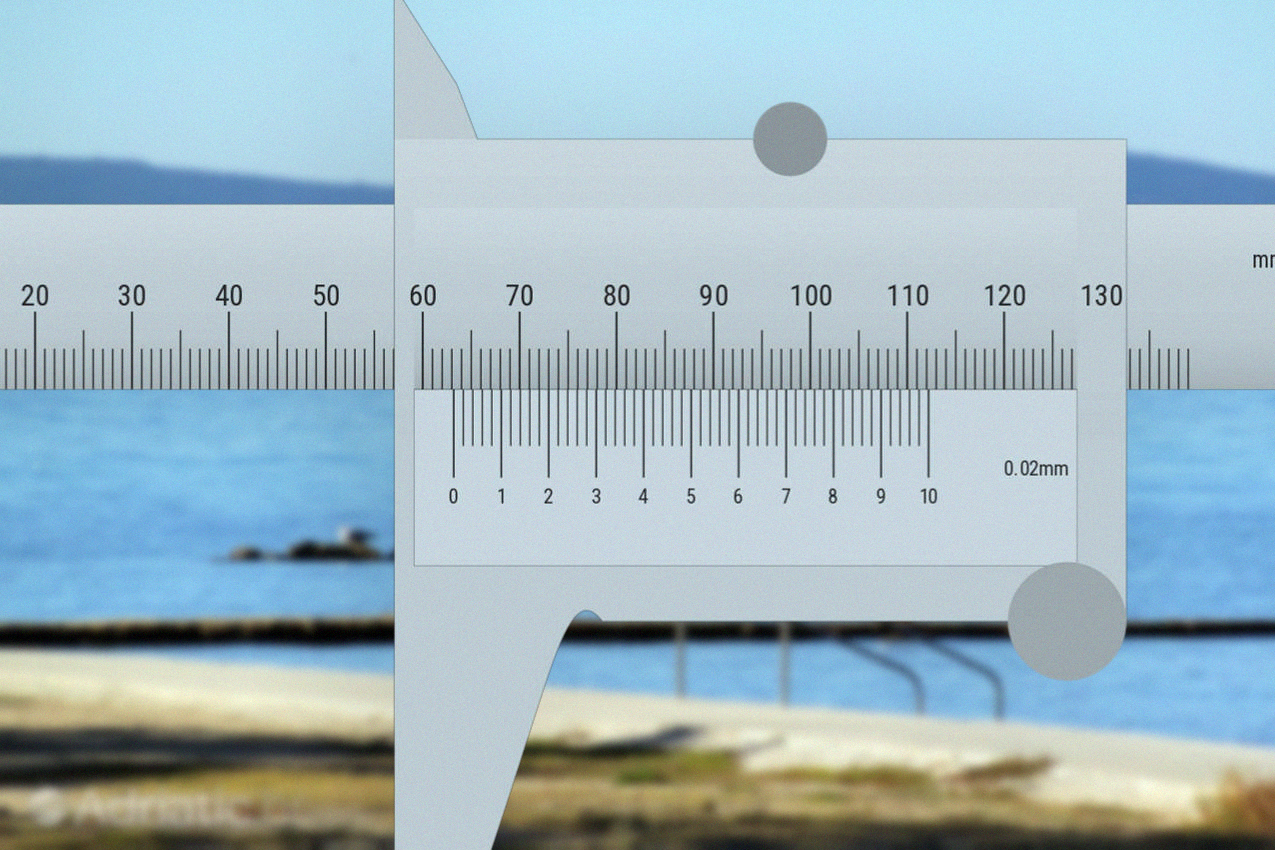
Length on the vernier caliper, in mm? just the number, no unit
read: 63.2
